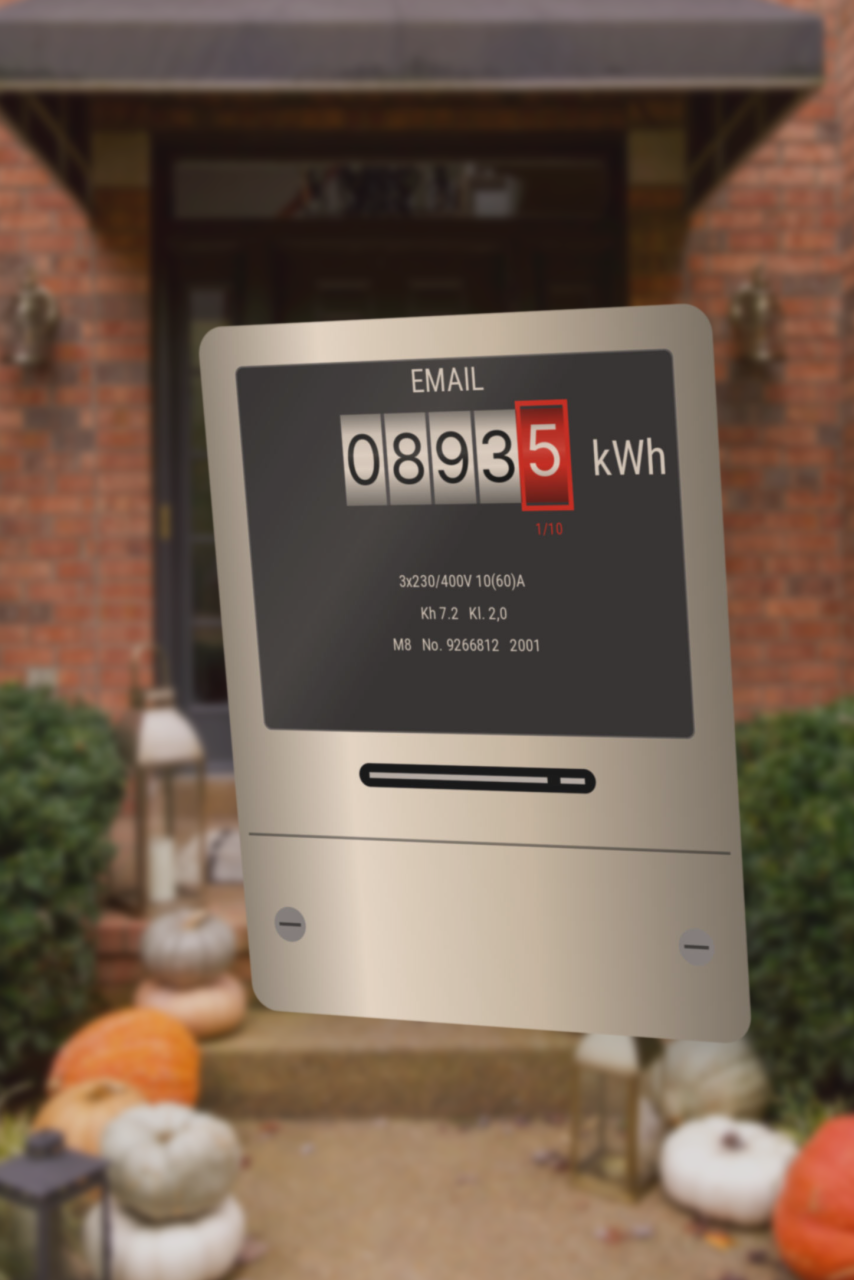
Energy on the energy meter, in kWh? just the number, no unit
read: 893.5
